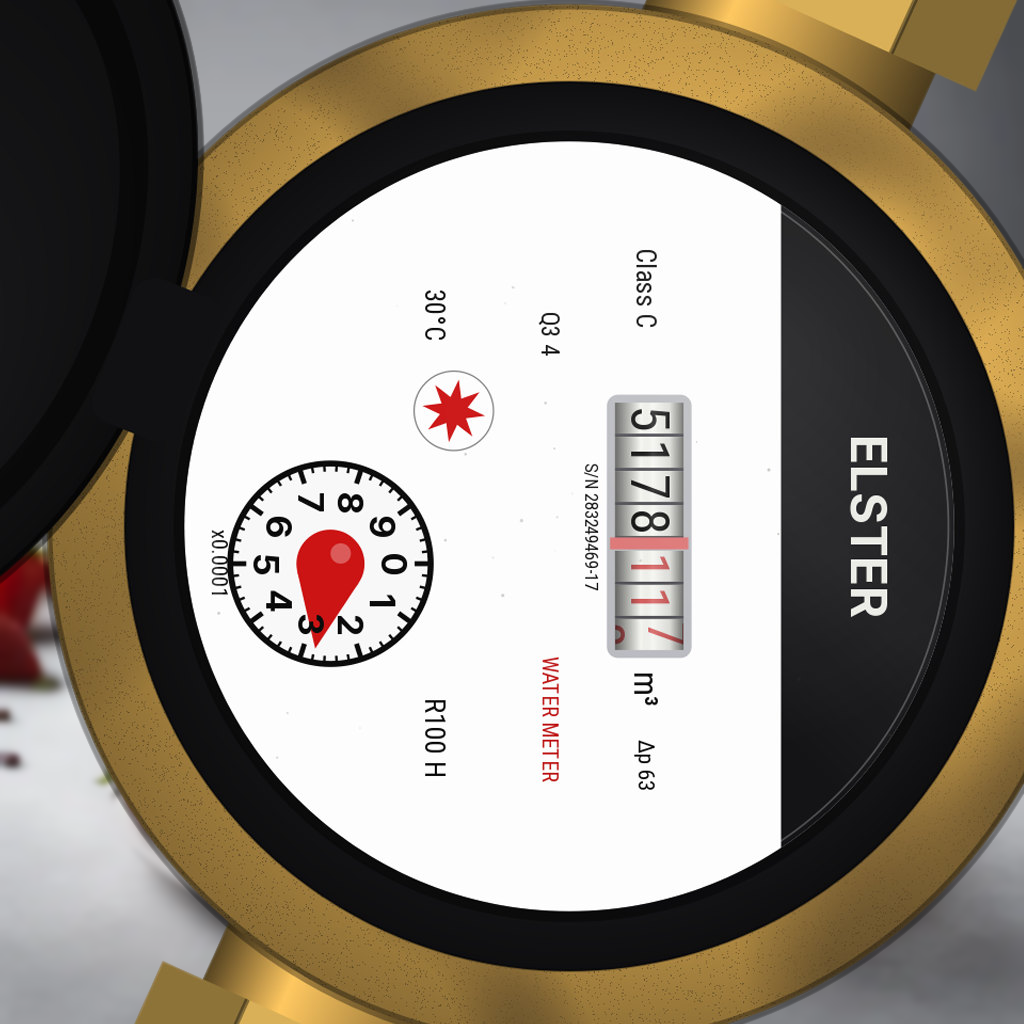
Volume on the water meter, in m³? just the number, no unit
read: 5178.1172
